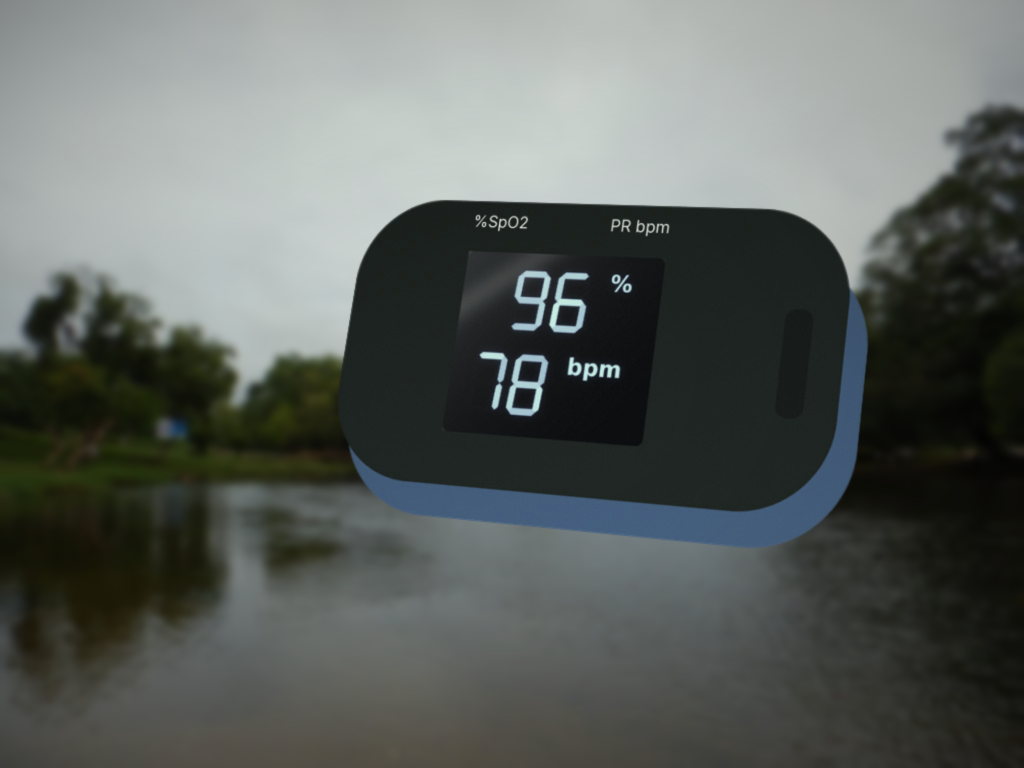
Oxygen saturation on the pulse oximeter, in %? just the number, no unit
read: 96
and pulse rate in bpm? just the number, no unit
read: 78
